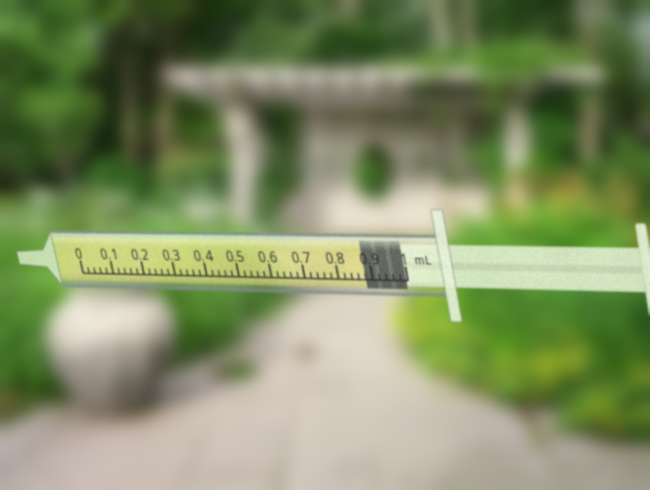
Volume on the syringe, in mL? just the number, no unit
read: 0.88
